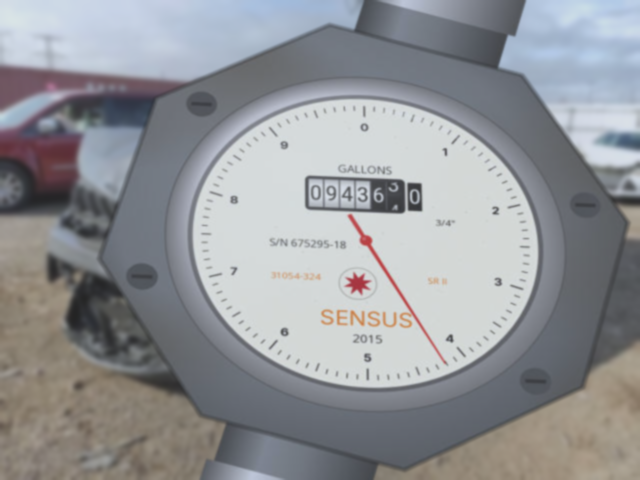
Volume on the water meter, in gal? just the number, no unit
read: 943634.2
